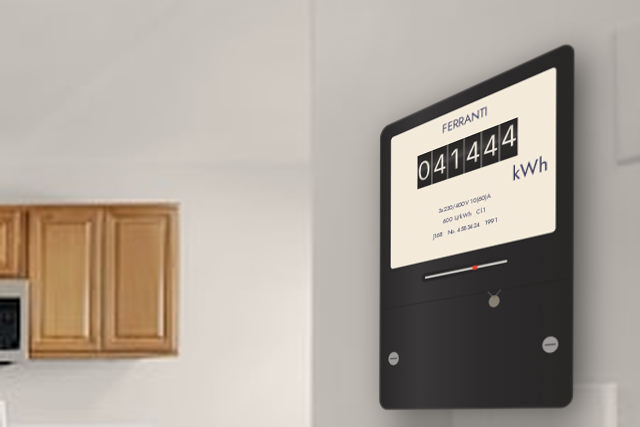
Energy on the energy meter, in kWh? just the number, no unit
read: 41444
